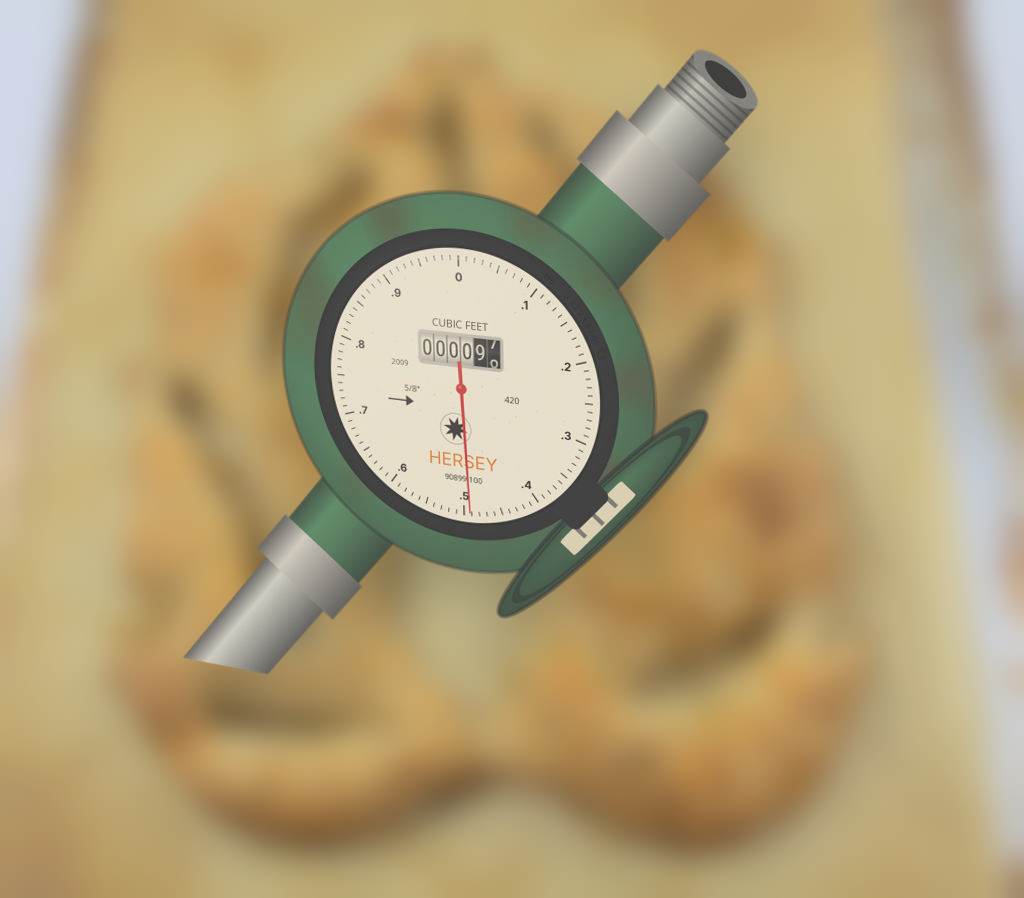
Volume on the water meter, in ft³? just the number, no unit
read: 97.49
